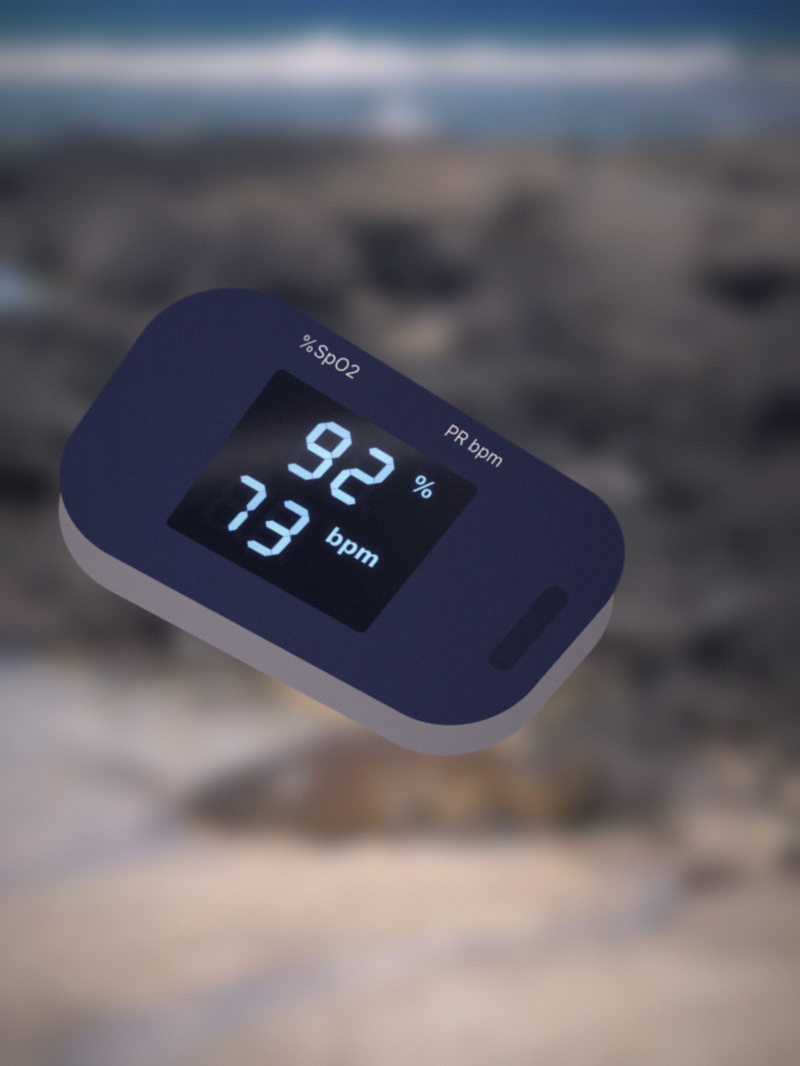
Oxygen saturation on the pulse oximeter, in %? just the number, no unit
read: 92
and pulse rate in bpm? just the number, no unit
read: 73
